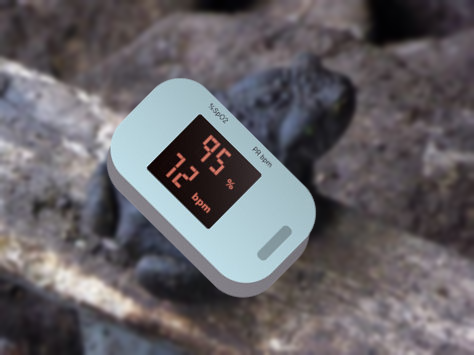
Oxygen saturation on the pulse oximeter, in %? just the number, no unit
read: 95
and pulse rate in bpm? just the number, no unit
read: 72
